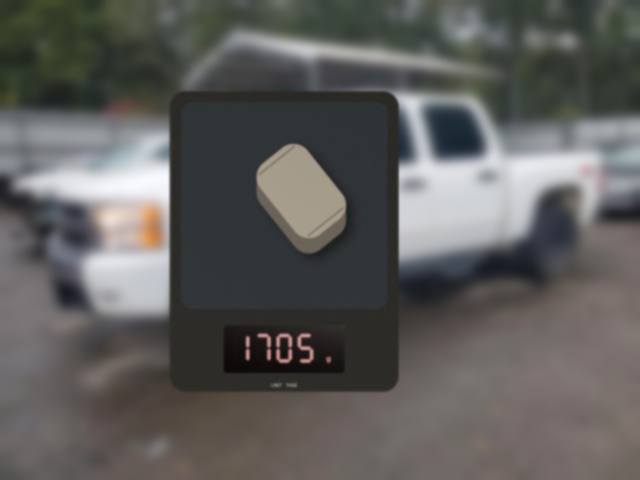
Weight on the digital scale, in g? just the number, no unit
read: 1705
